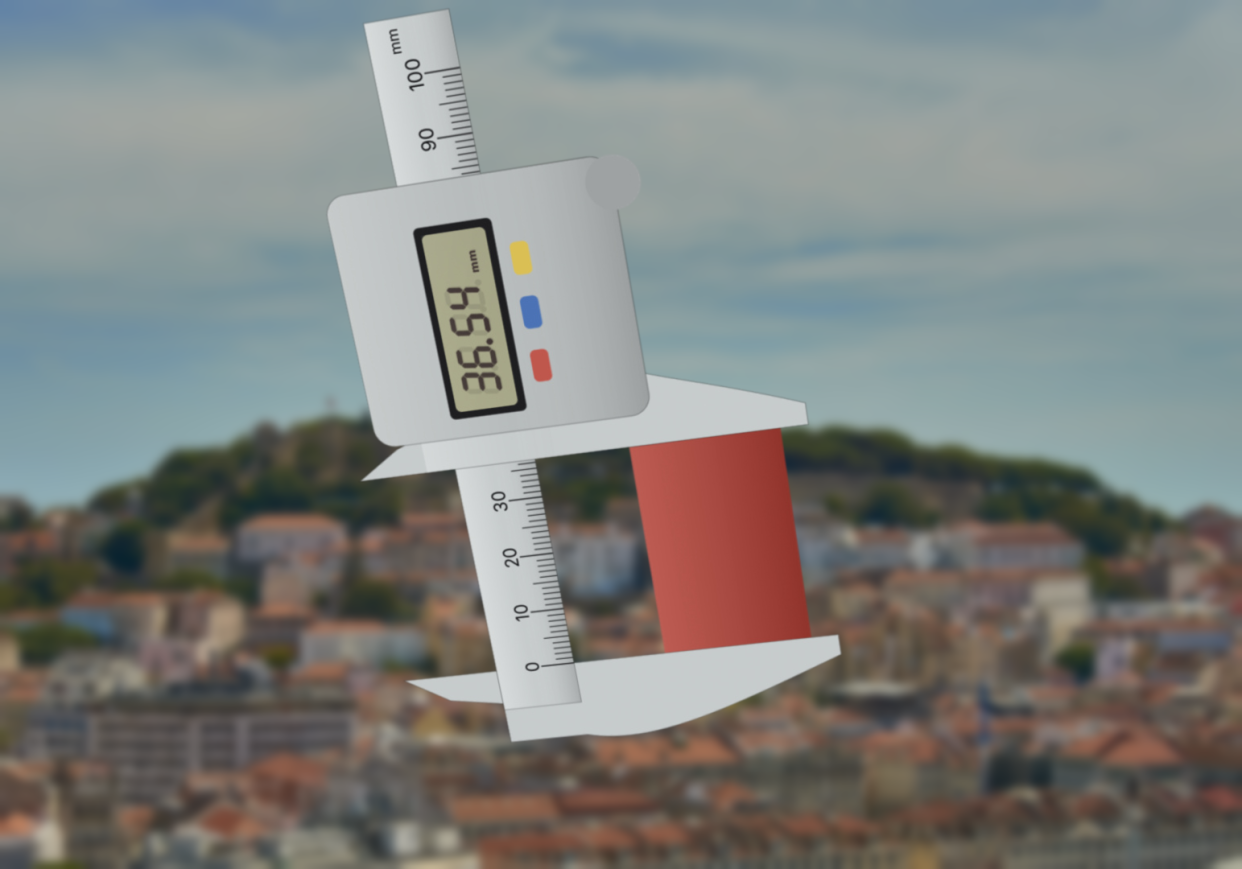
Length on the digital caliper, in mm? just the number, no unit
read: 36.54
